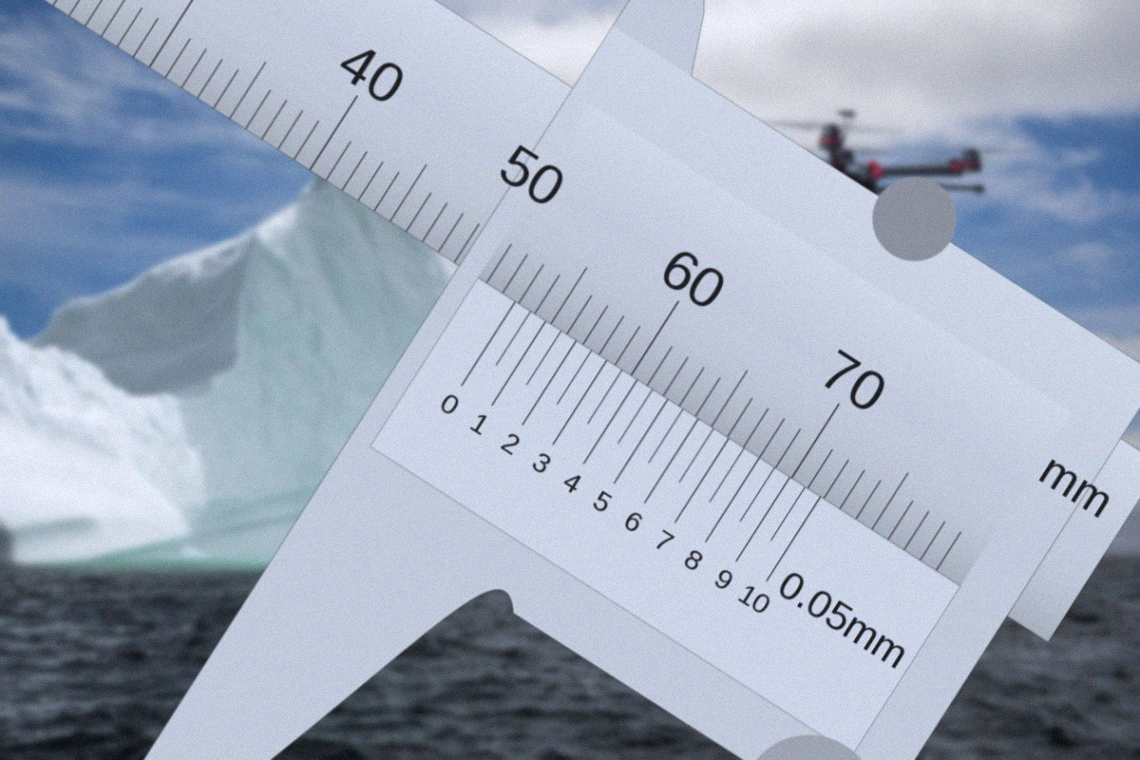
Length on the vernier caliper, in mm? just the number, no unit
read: 52.8
